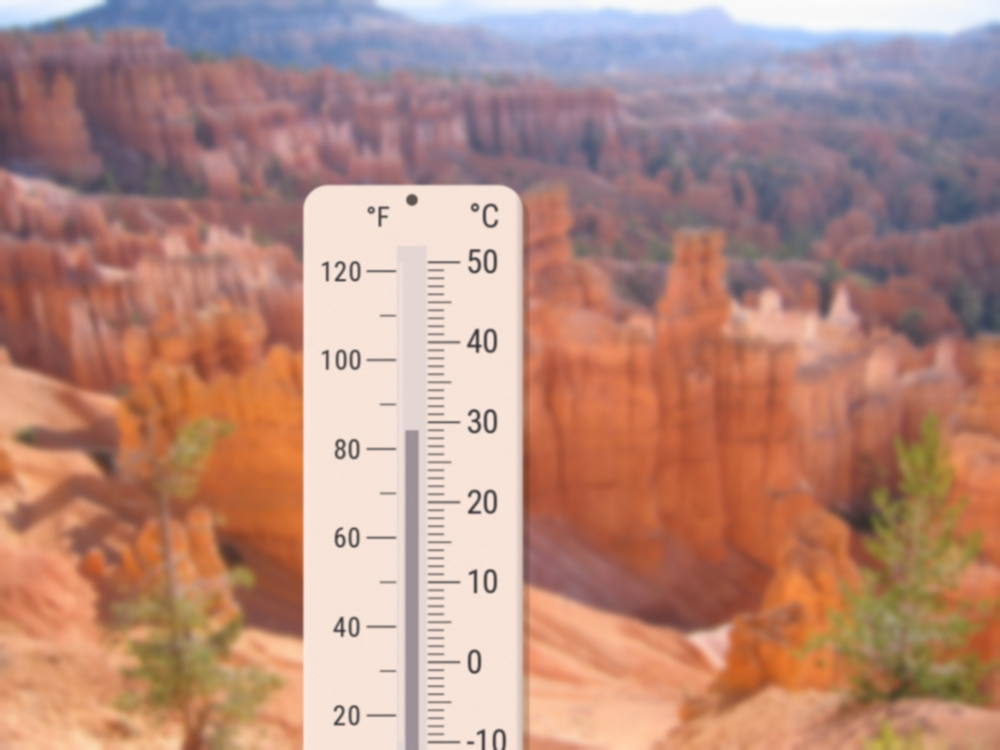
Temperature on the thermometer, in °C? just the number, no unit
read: 29
